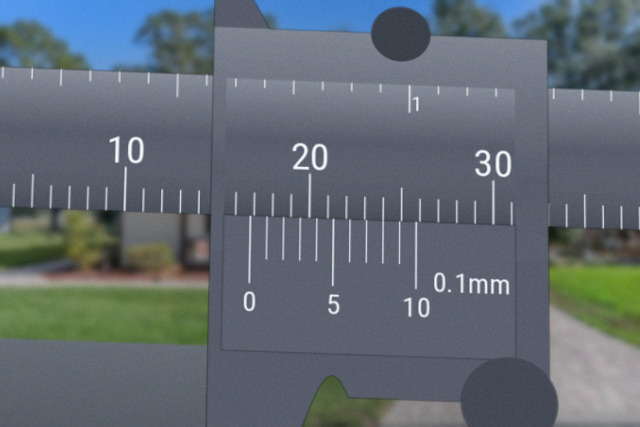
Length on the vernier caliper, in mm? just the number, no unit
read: 16.8
